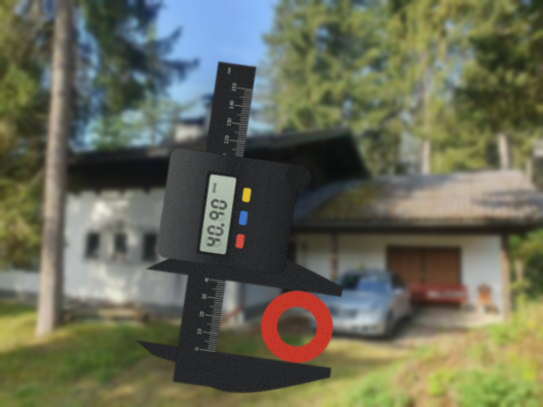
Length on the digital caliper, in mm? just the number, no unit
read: 40.90
